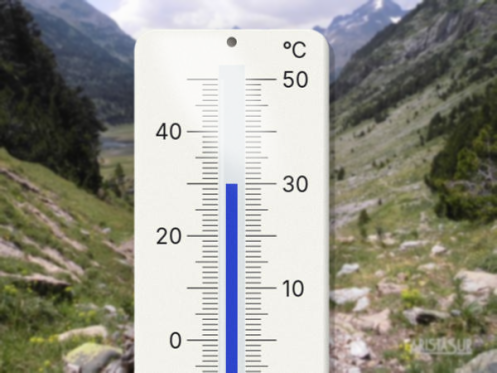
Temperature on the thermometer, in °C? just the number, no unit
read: 30
